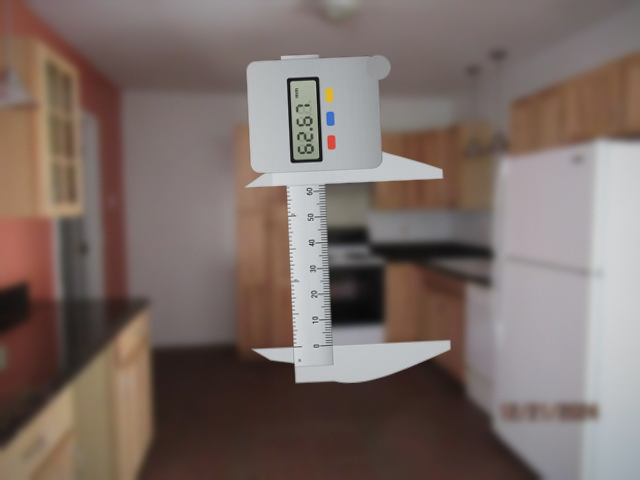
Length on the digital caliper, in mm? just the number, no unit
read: 62.67
